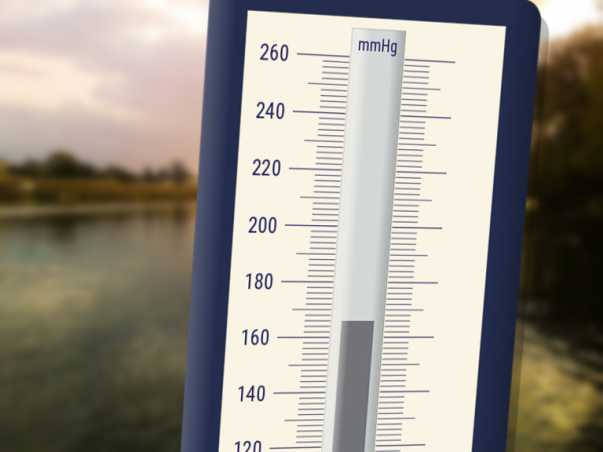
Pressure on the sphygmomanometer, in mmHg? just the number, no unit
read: 166
